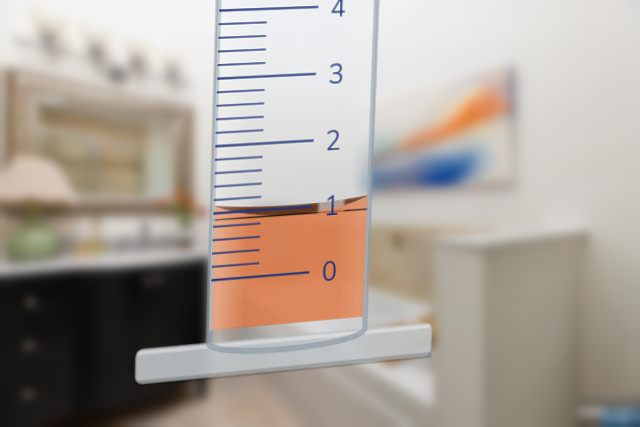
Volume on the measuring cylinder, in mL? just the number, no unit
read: 0.9
